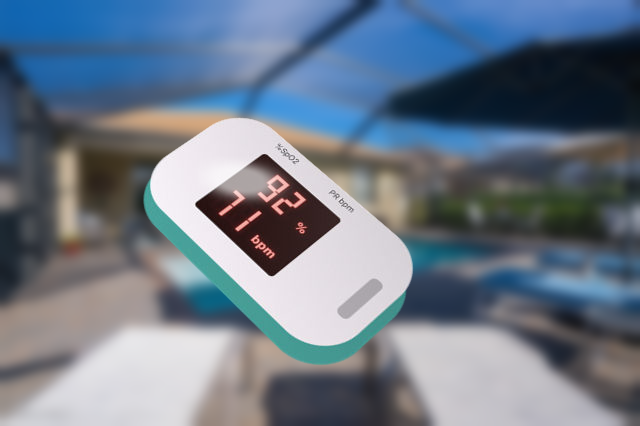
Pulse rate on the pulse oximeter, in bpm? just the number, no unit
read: 71
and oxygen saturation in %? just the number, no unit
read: 92
